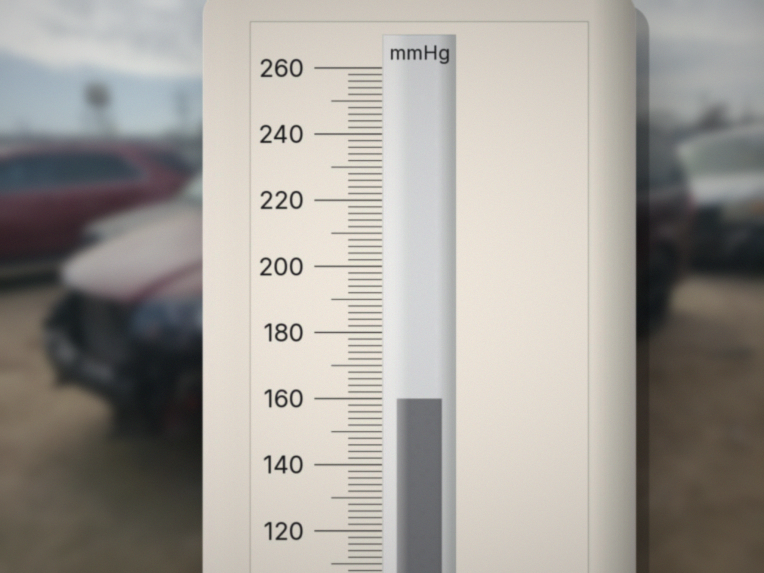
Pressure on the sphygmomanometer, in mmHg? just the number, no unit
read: 160
